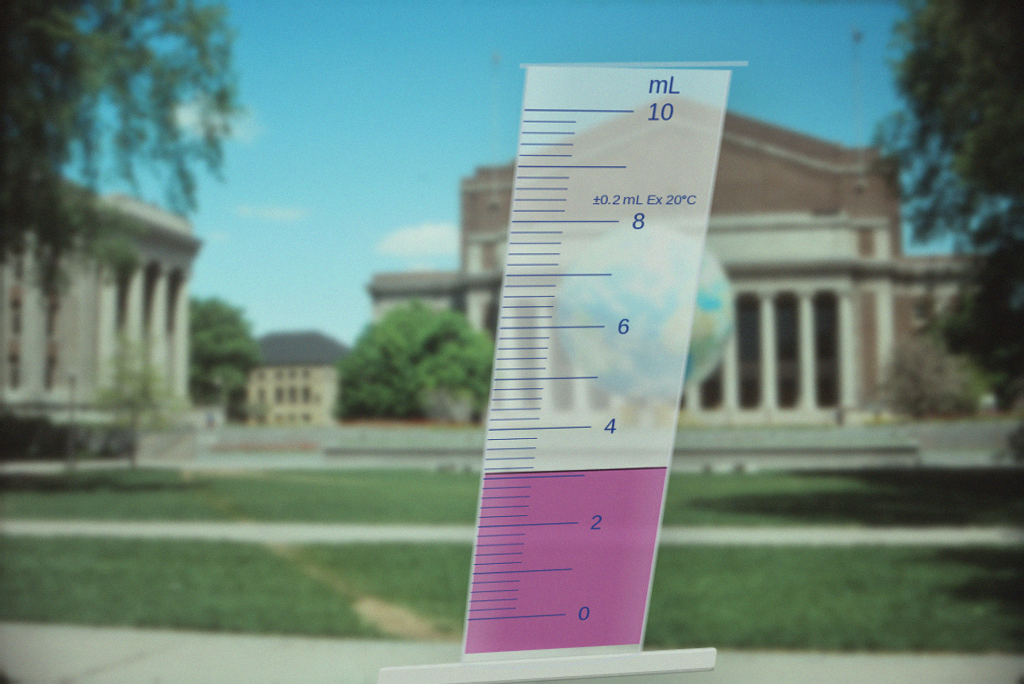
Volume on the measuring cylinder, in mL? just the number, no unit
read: 3.1
